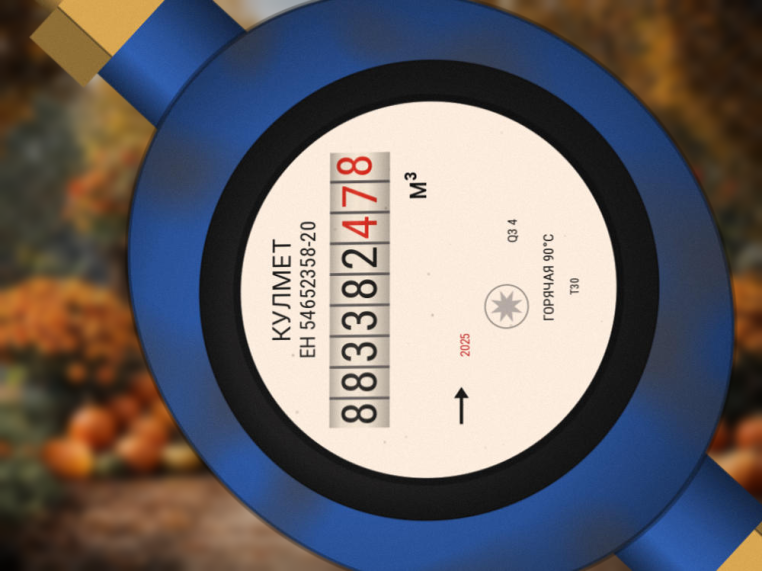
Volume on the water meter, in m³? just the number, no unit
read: 883382.478
